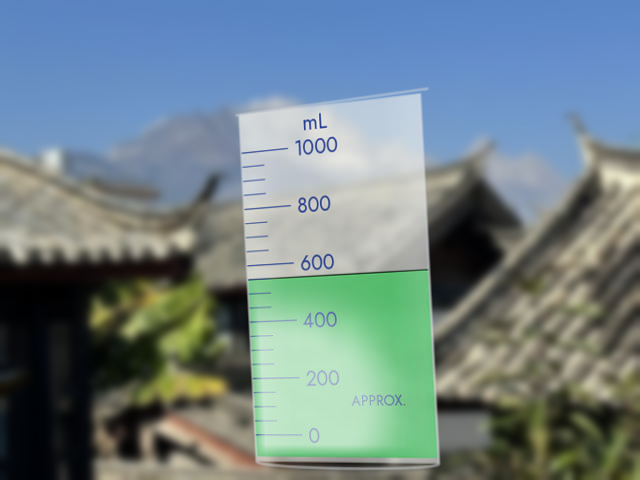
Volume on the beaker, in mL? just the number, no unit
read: 550
